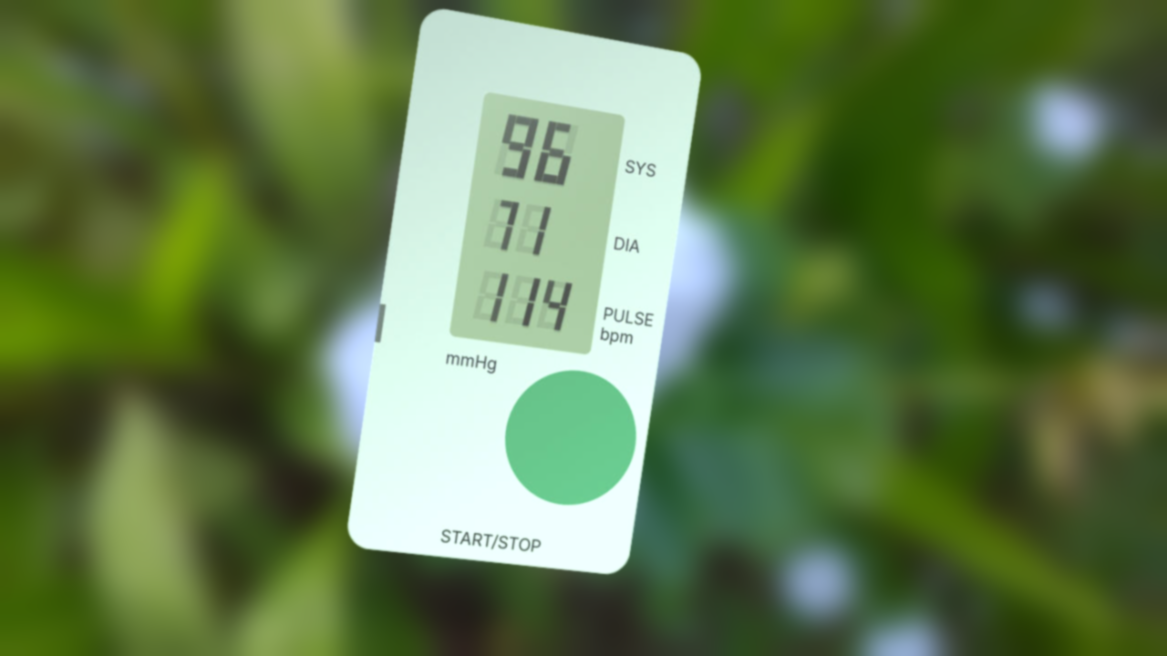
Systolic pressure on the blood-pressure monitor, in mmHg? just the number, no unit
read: 96
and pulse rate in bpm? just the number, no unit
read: 114
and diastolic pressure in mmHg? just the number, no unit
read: 71
